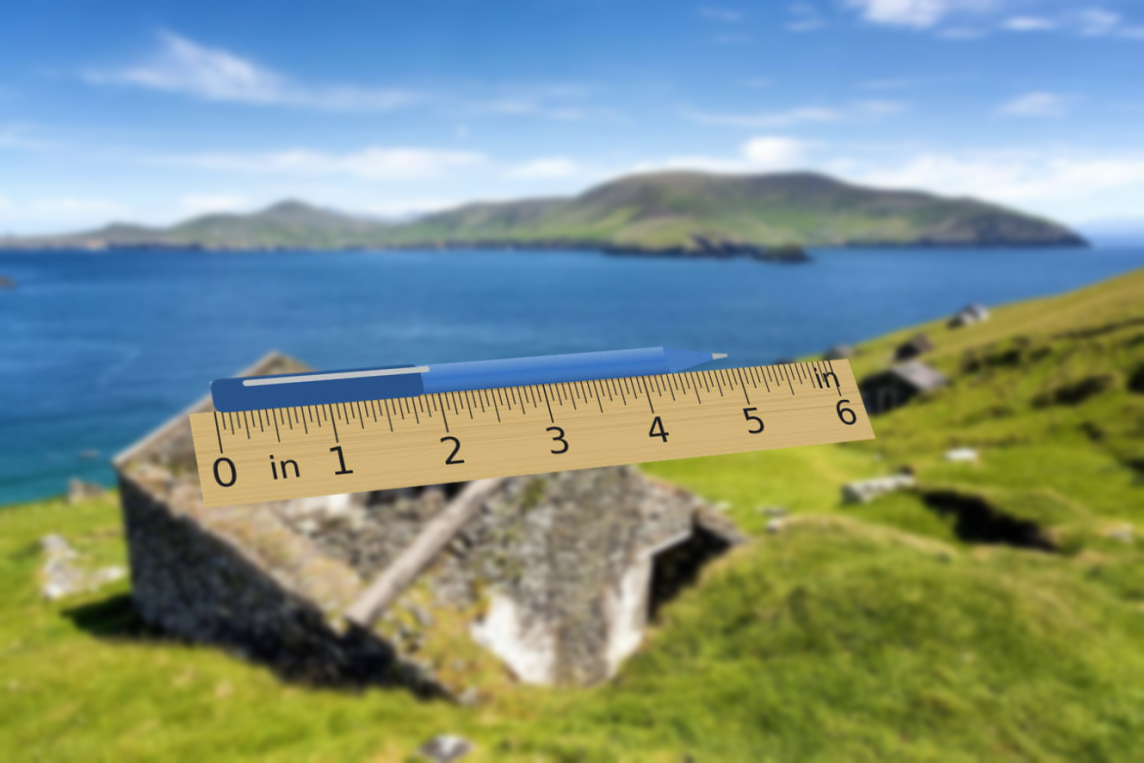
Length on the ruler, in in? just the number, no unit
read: 4.9375
